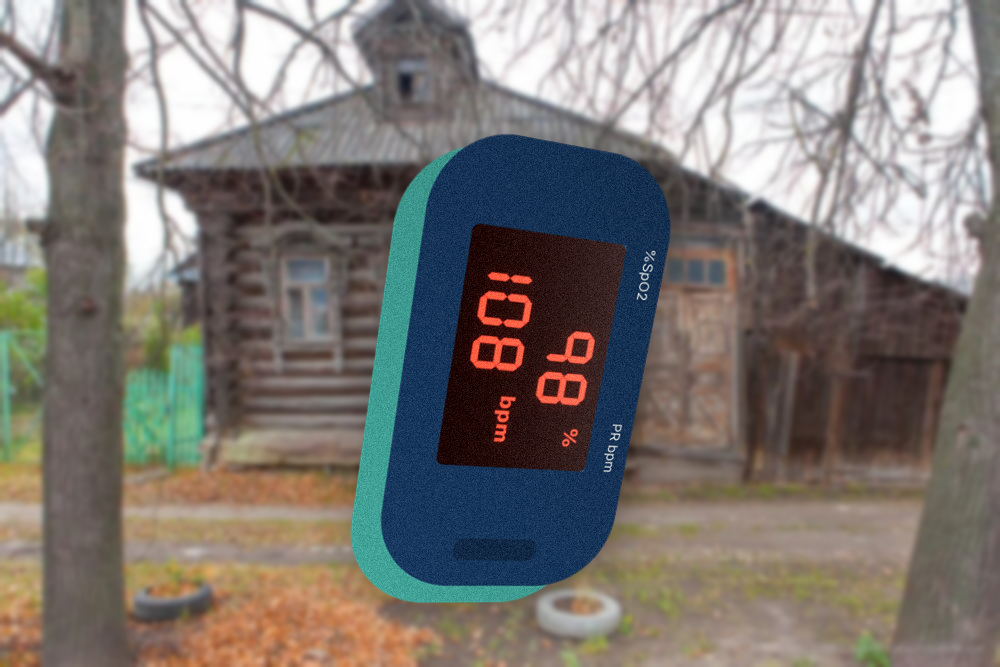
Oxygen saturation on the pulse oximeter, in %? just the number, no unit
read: 98
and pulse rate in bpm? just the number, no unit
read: 108
